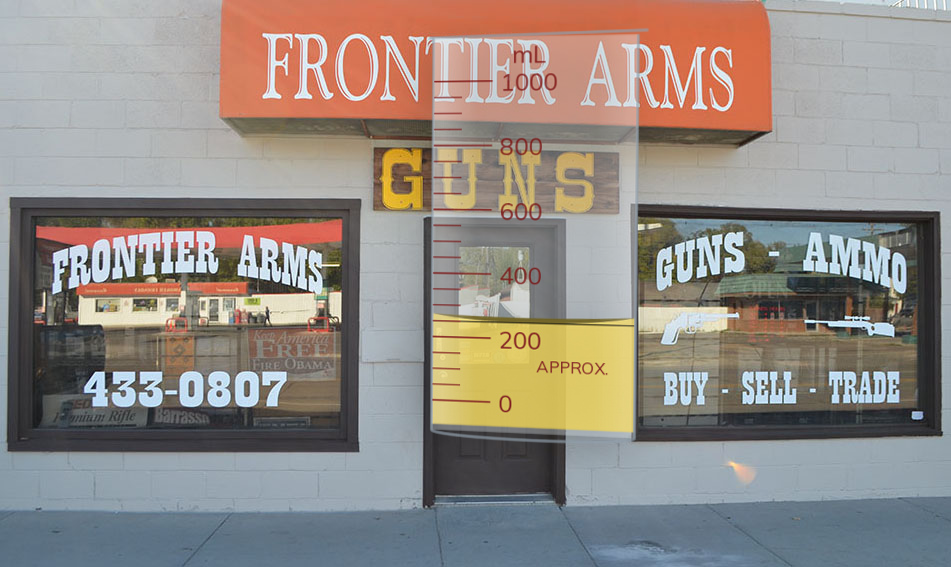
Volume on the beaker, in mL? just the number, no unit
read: 250
